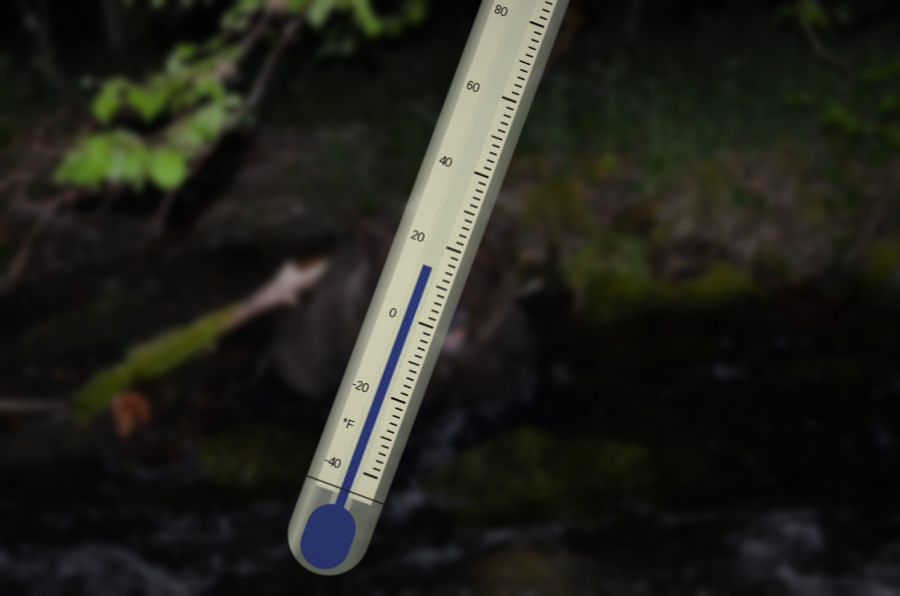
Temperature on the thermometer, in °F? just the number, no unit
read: 14
